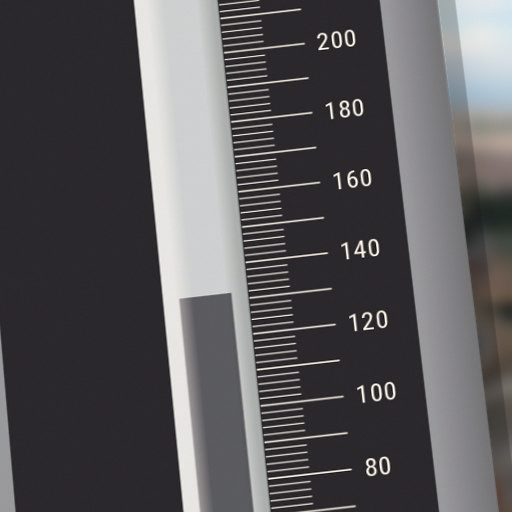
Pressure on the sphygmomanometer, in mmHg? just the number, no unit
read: 132
